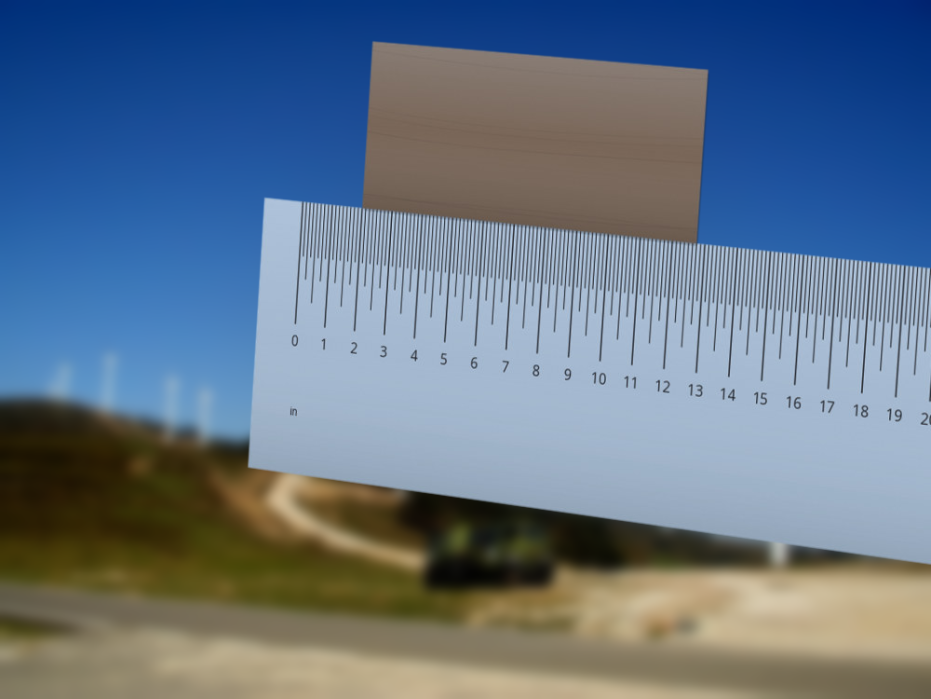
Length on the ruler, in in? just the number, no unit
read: 10.75
